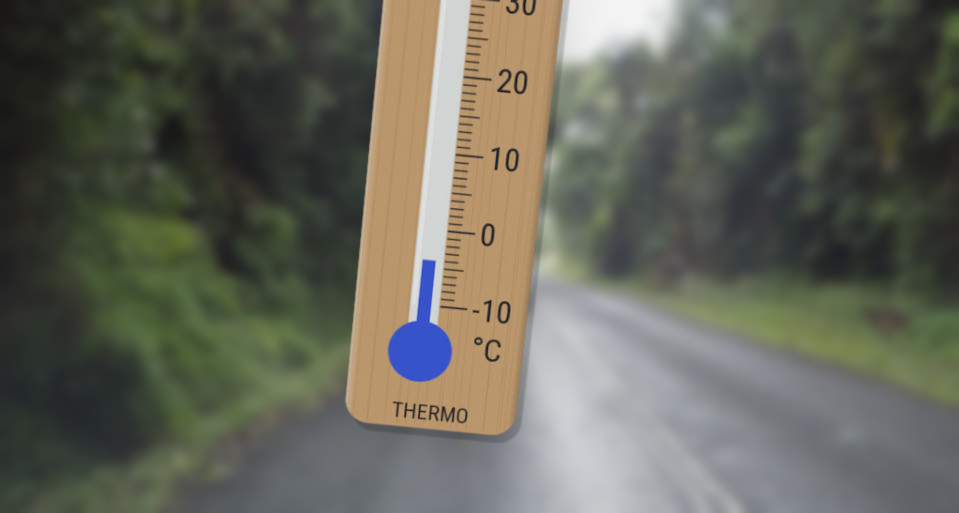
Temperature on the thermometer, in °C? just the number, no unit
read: -4
